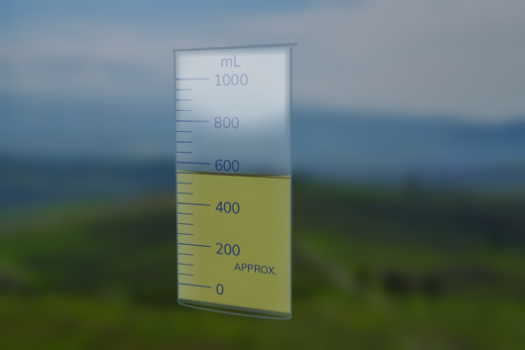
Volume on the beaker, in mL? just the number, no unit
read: 550
